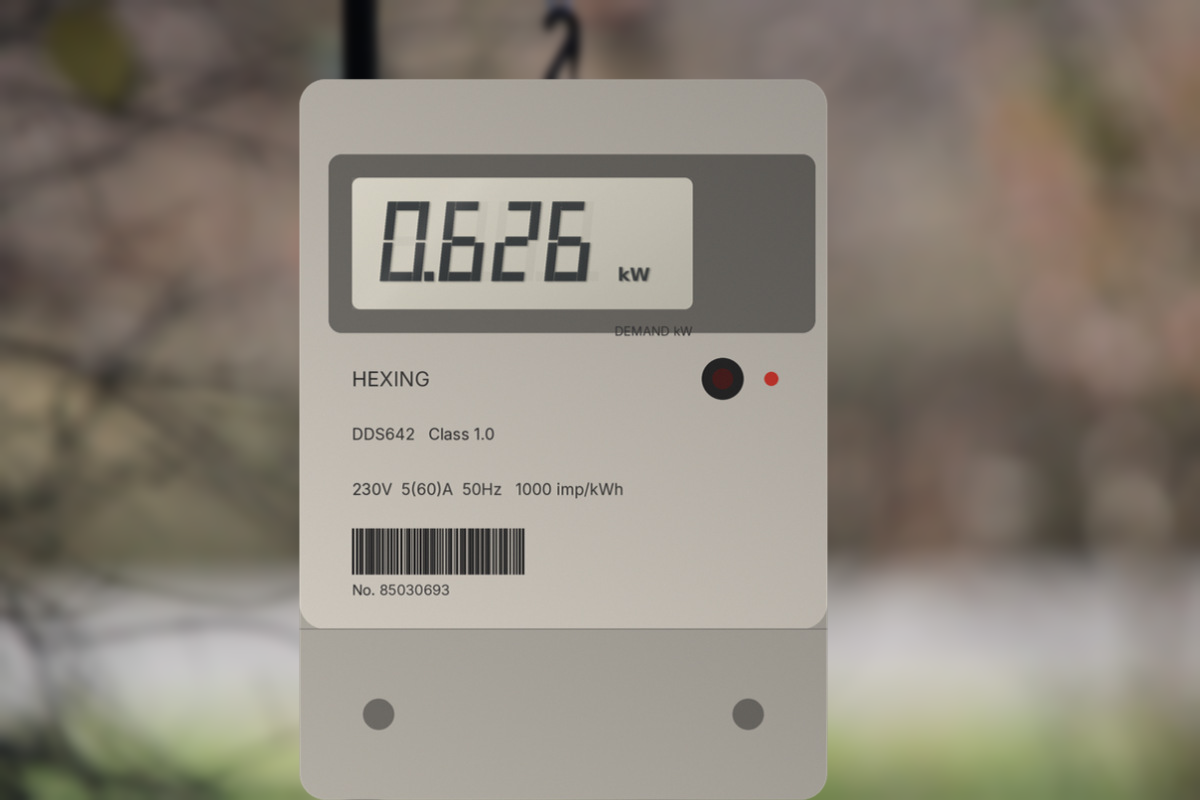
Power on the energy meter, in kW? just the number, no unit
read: 0.626
